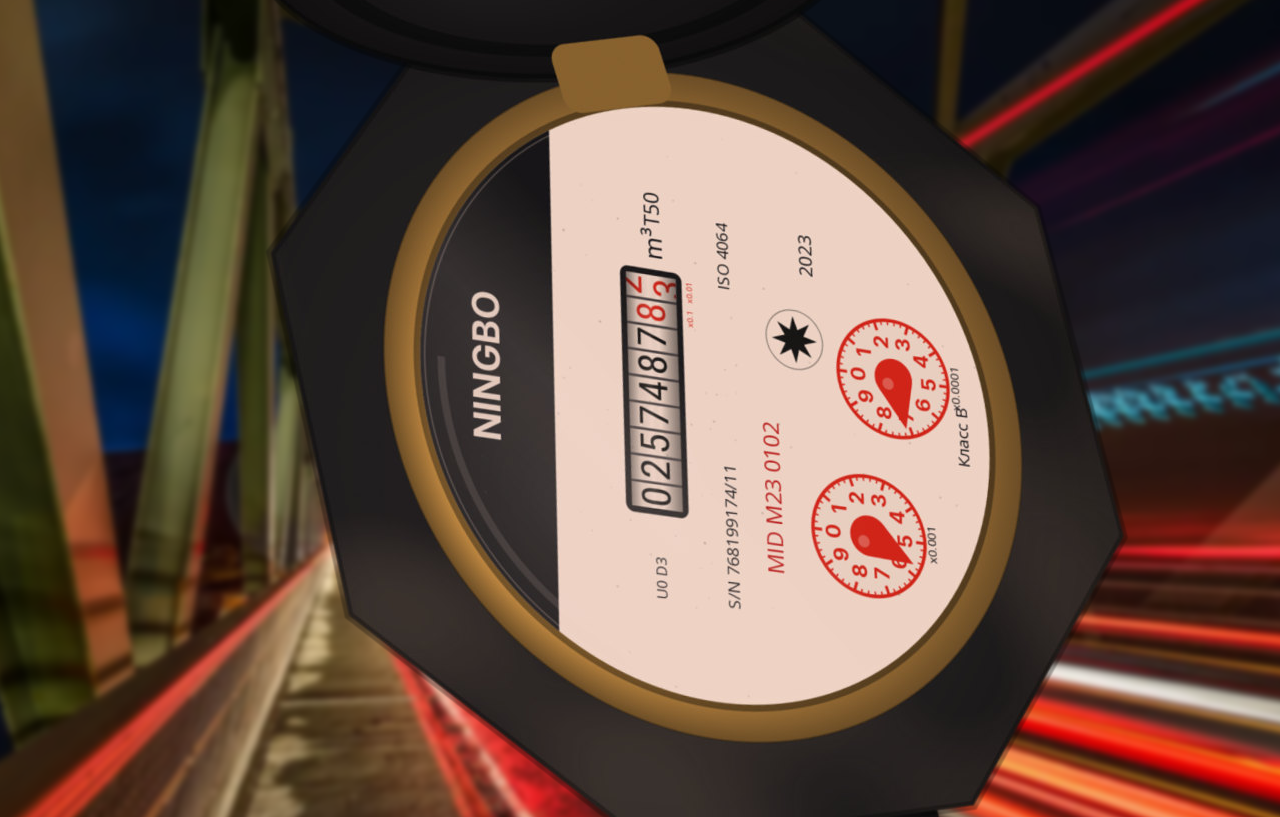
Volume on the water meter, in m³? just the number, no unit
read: 257487.8257
